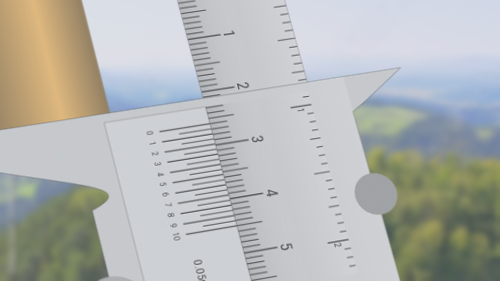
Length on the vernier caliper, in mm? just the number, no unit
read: 26.0
